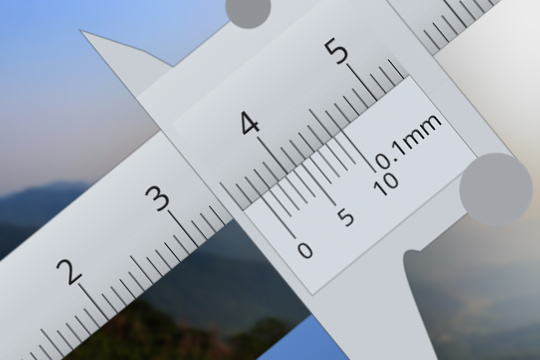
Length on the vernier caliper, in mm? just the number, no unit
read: 37.0
